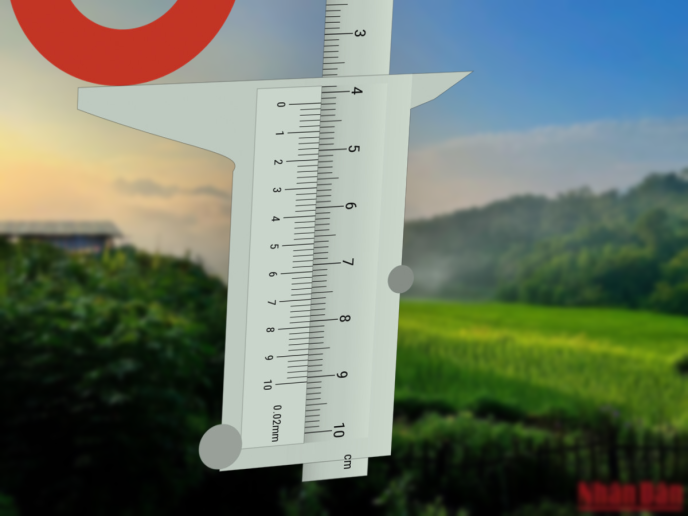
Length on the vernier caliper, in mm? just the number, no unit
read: 41.8
